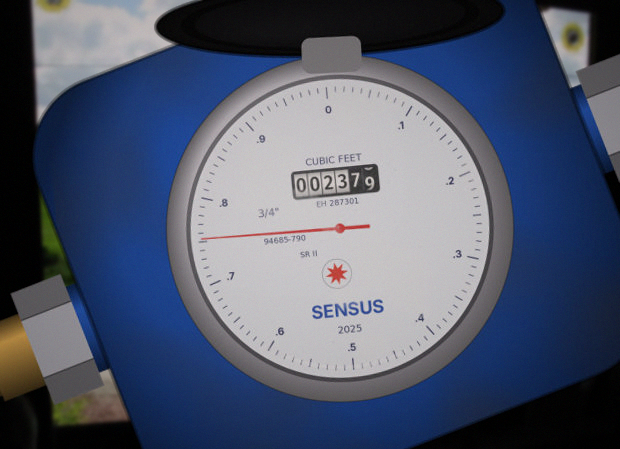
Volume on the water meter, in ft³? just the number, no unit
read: 2378.75
